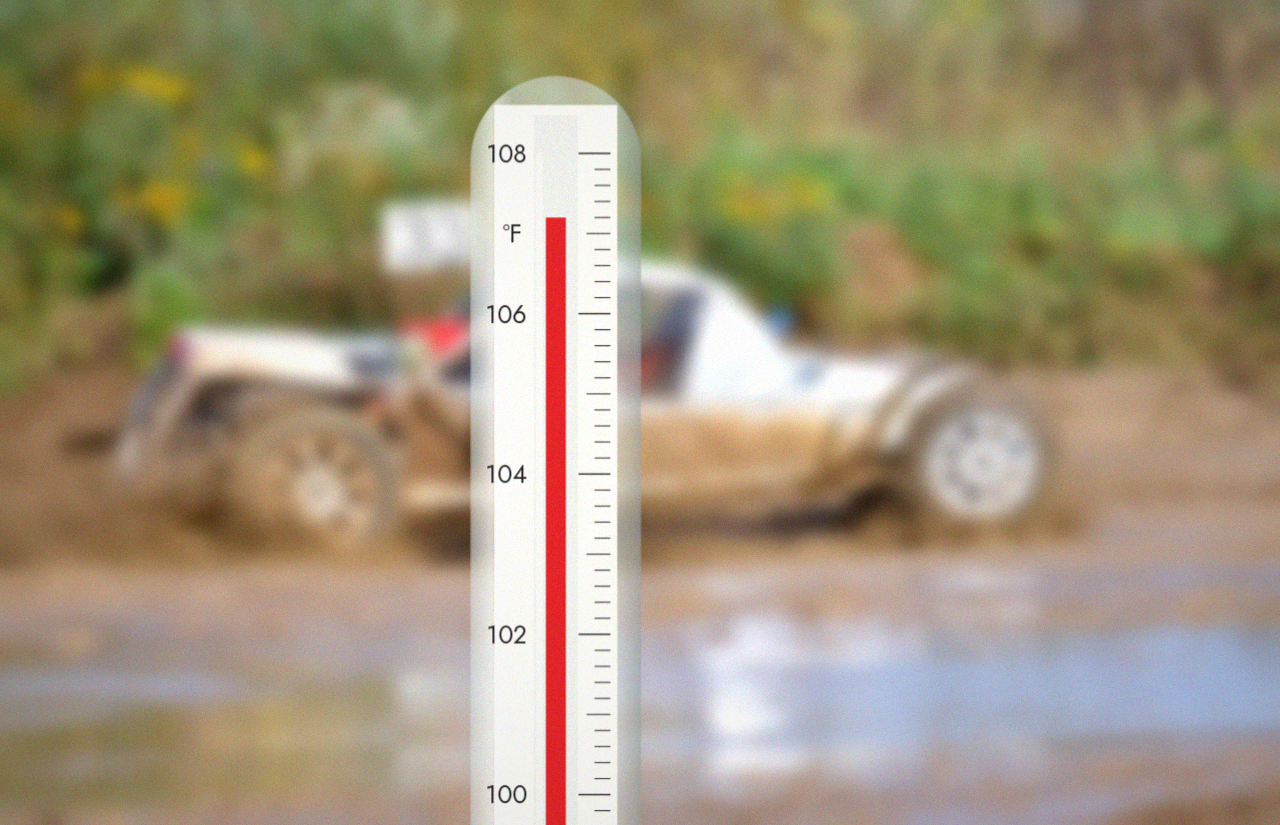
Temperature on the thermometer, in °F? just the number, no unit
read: 107.2
